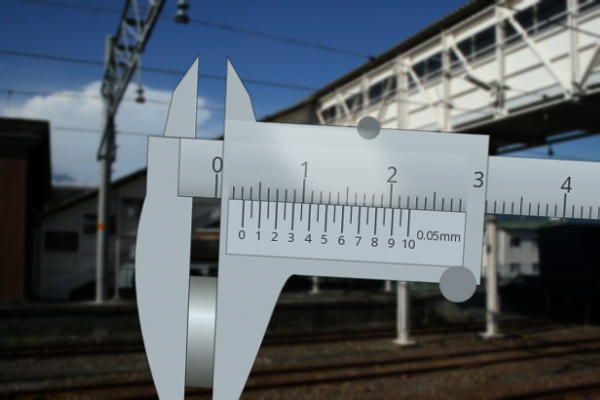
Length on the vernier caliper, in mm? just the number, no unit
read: 3.2
